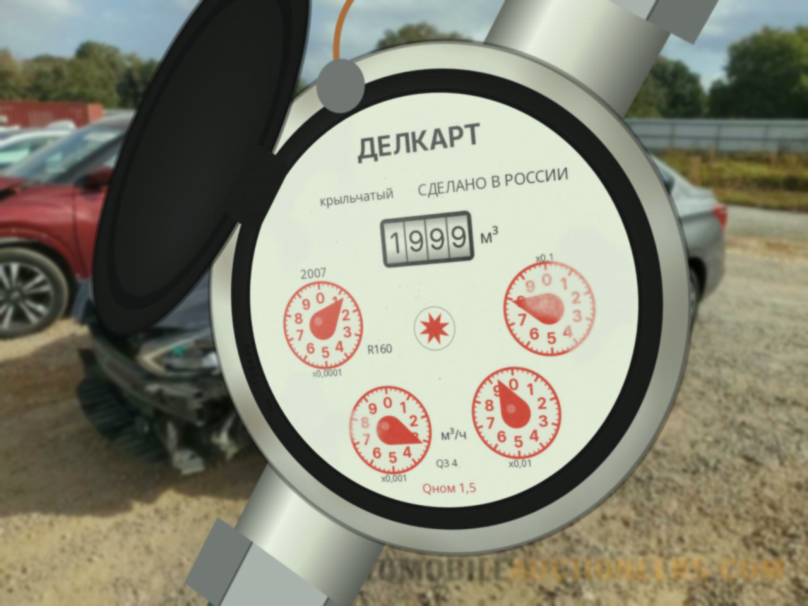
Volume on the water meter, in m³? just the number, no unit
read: 1999.7931
